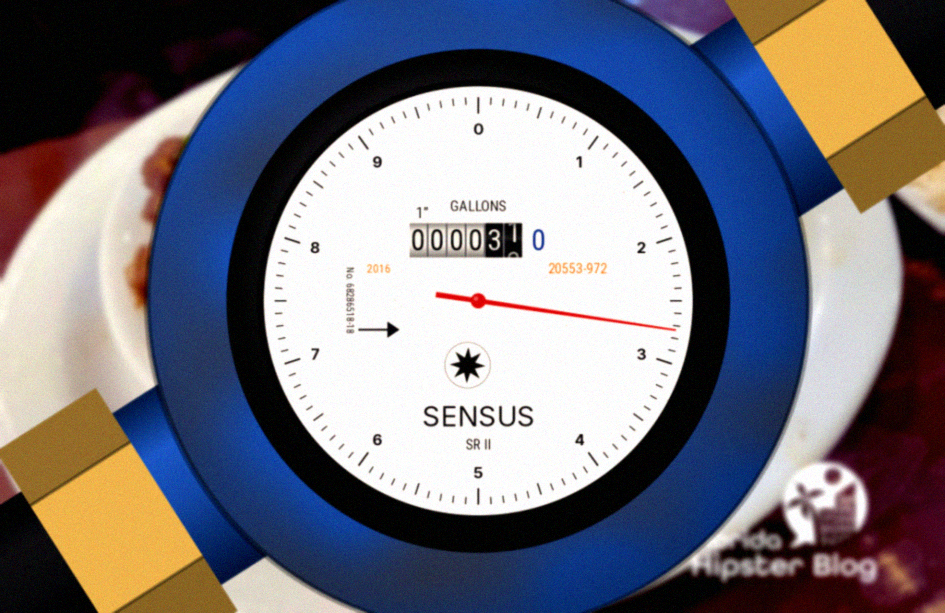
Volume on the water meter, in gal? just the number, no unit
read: 312.7
